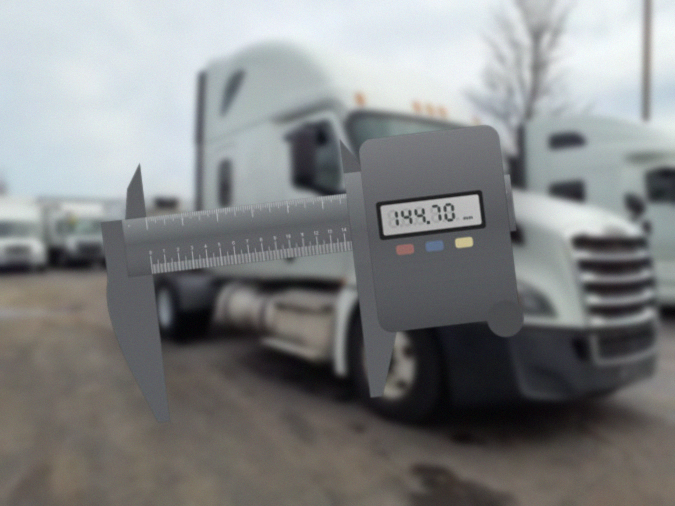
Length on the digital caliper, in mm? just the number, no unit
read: 144.70
